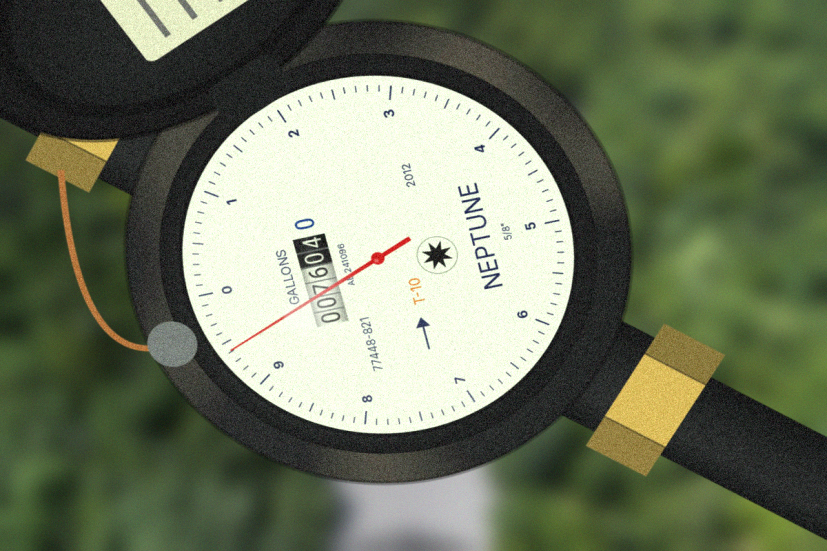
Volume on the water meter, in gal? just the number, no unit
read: 76039.4
